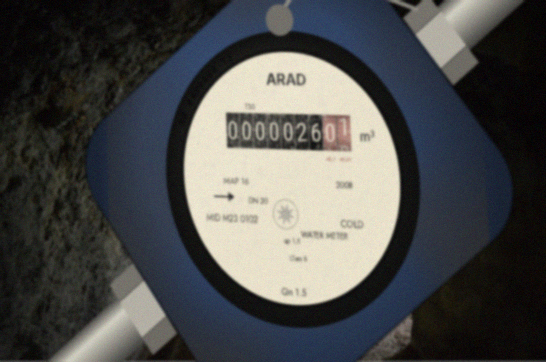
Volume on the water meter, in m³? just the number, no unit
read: 26.01
